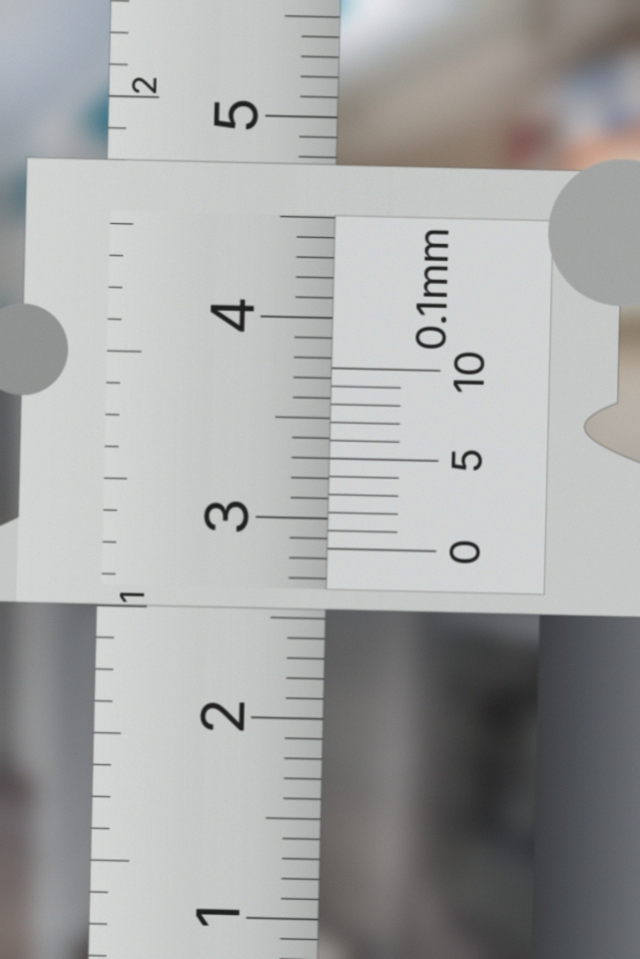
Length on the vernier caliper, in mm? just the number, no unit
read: 28.5
